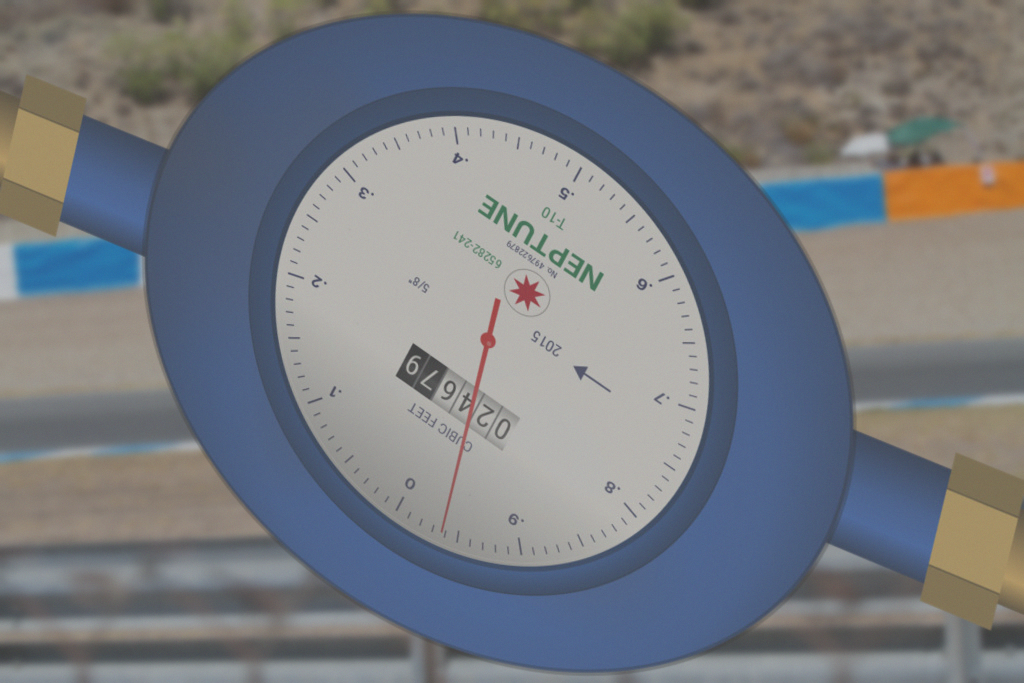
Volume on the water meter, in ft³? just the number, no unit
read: 24678.96
